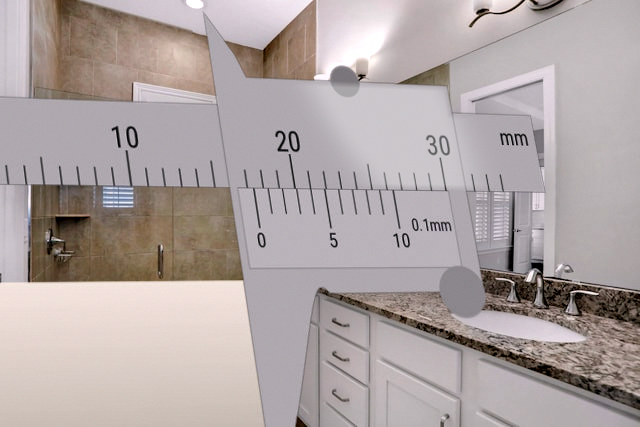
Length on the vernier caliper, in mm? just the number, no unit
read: 17.4
